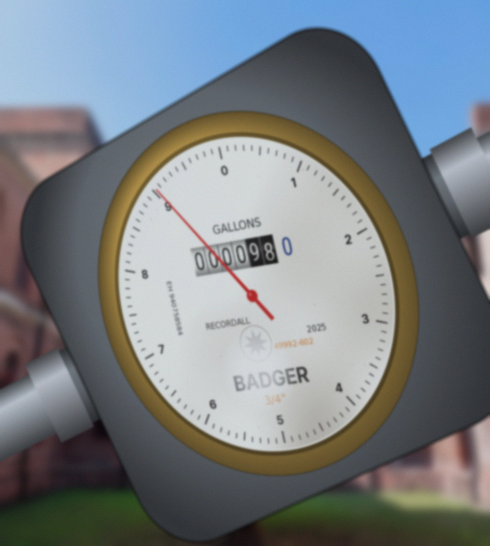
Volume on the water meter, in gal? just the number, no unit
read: 979.0
